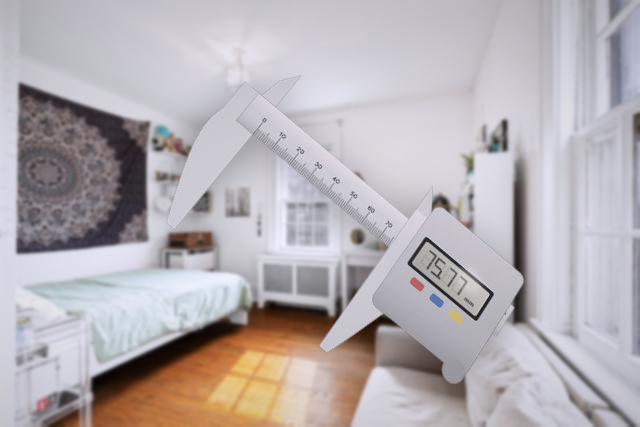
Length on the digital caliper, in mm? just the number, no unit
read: 75.77
